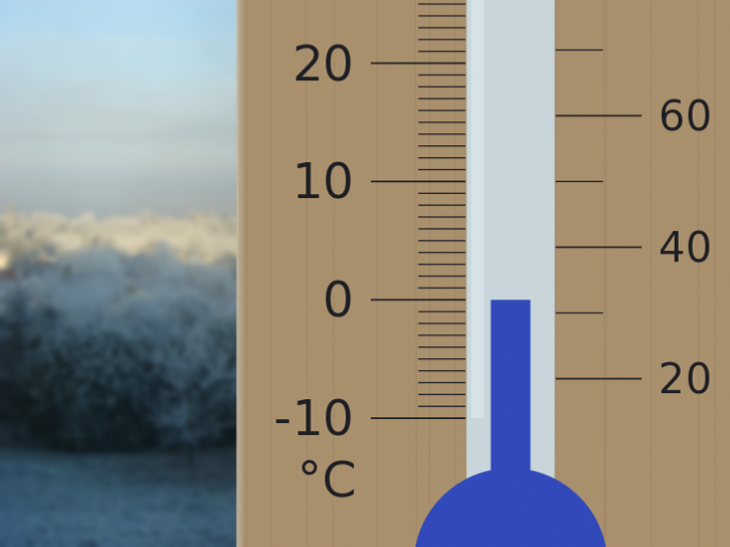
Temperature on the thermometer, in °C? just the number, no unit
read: 0
